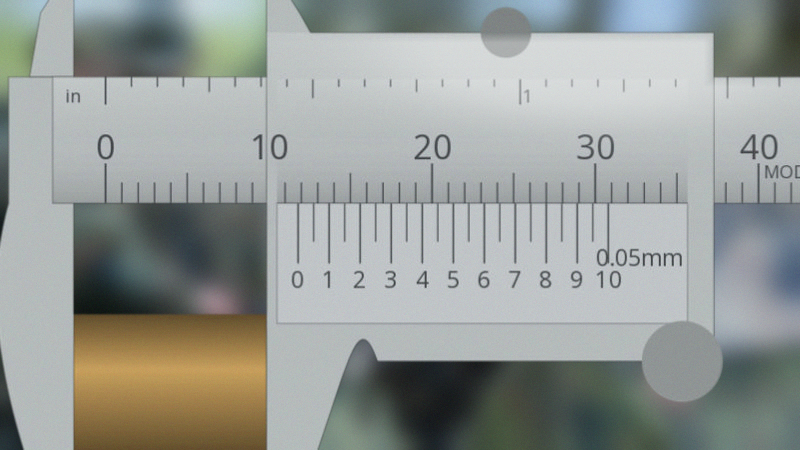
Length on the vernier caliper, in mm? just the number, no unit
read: 11.8
